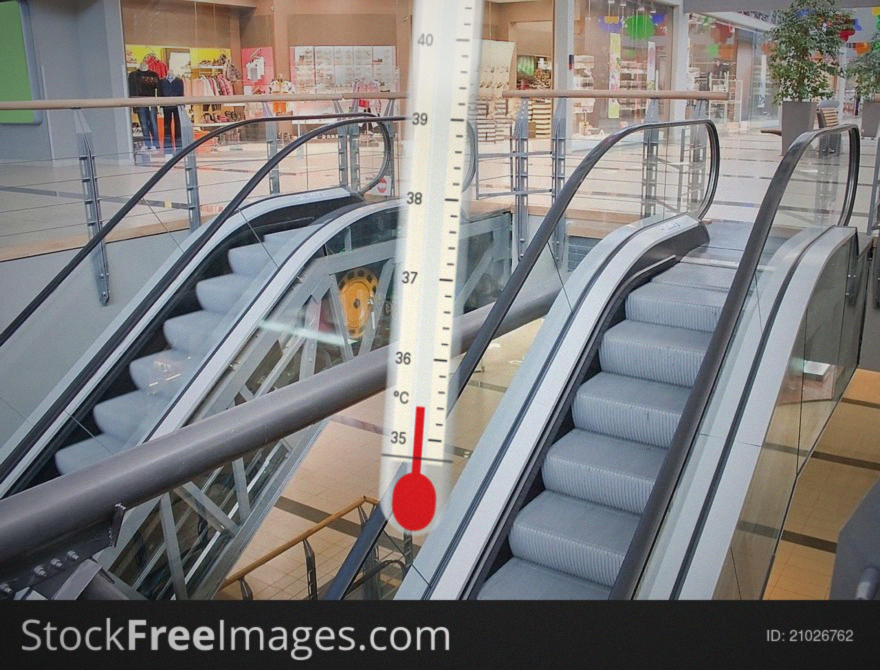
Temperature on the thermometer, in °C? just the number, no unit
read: 35.4
